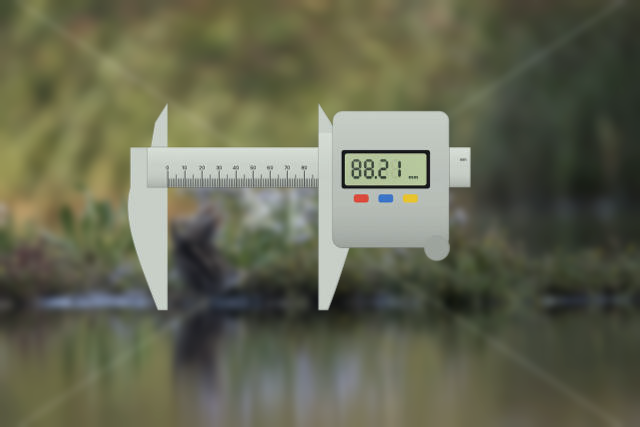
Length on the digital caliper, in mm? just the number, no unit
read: 88.21
